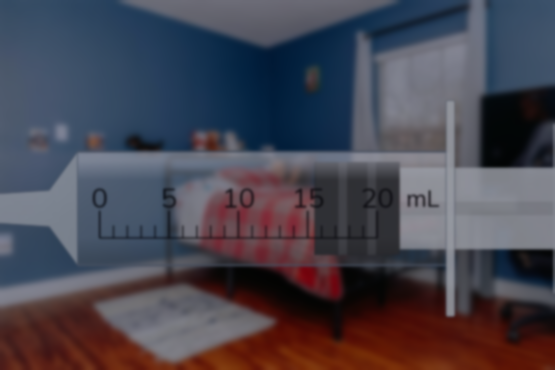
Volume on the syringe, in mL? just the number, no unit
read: 15.5
